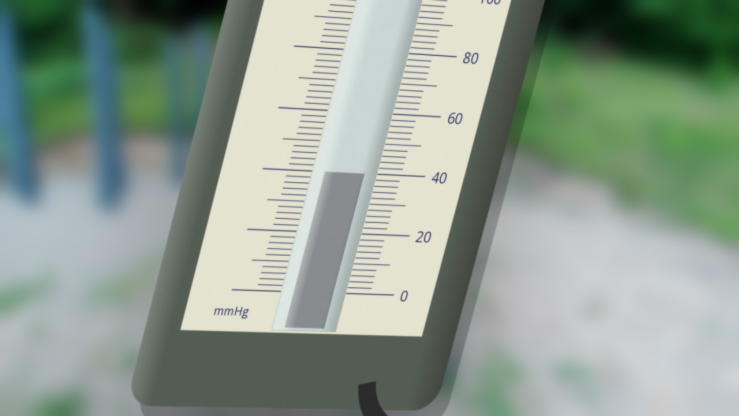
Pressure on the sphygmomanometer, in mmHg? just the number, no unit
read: 40
